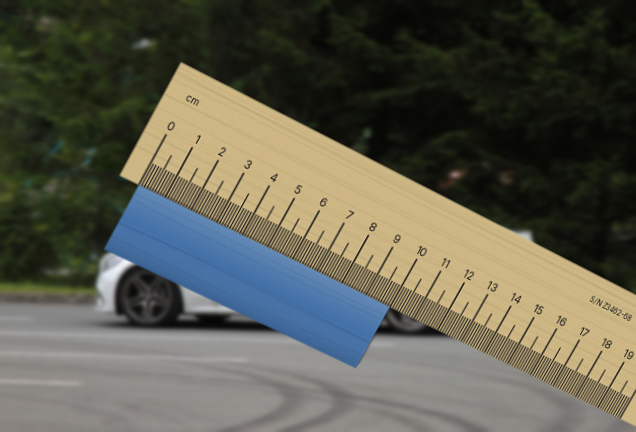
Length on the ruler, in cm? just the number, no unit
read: 10
